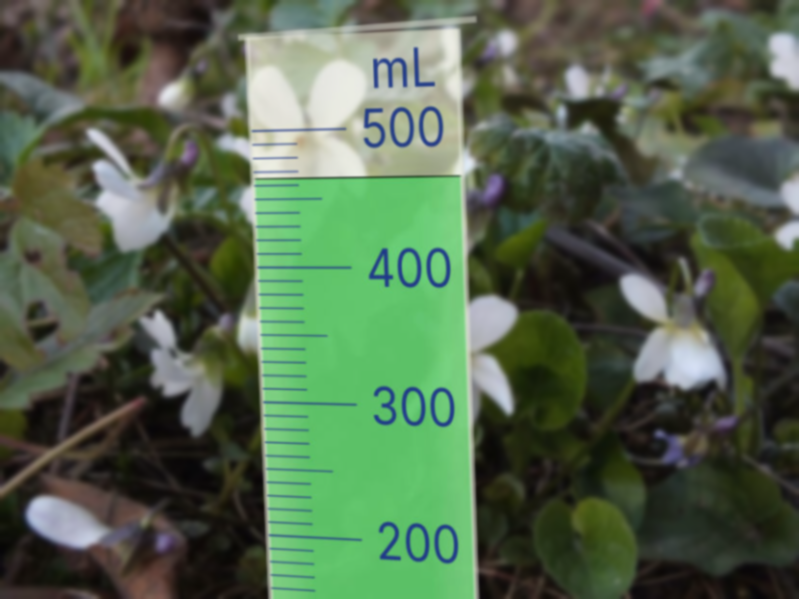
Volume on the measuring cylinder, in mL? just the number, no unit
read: 465
